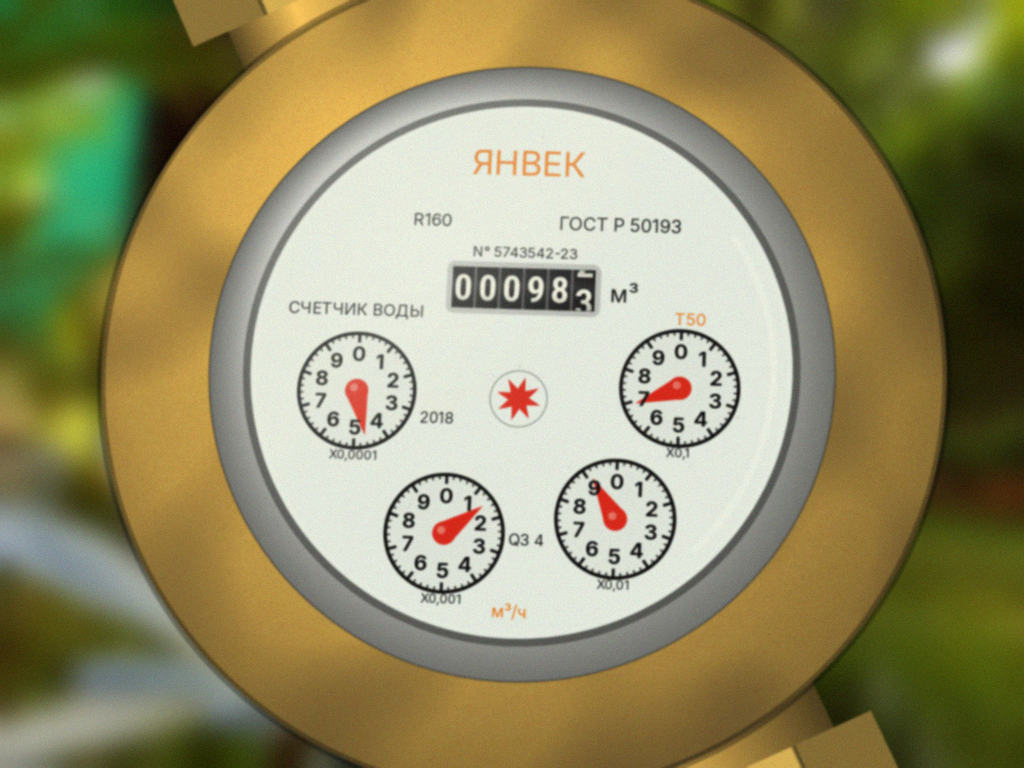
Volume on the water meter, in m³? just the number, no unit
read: 982.6914
